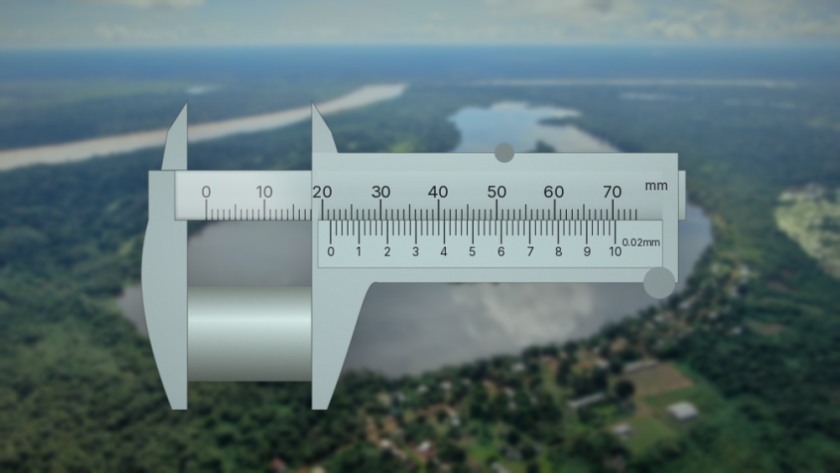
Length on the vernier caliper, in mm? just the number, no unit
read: 21.4
